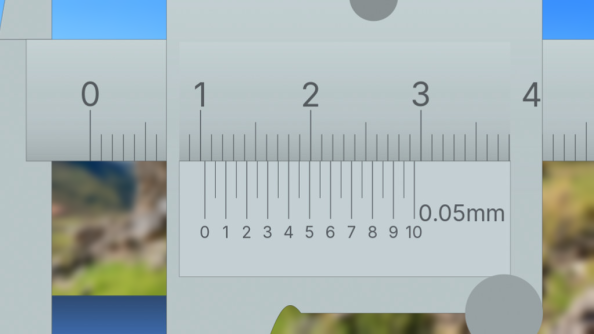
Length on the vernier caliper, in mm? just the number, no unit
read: 10.4
